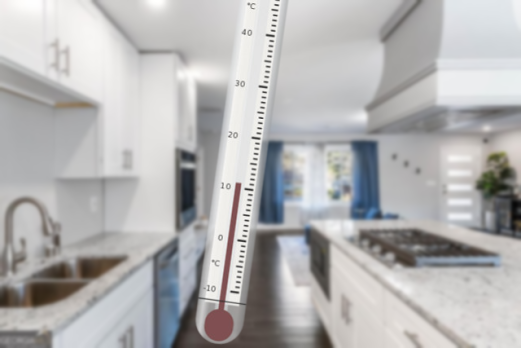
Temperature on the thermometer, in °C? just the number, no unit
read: 11
